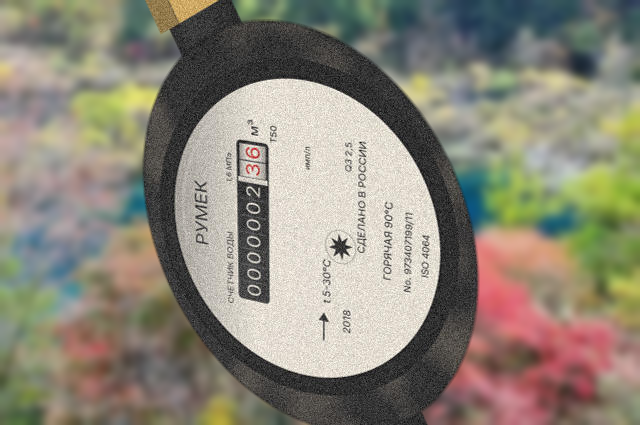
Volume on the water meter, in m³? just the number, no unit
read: 2.36
